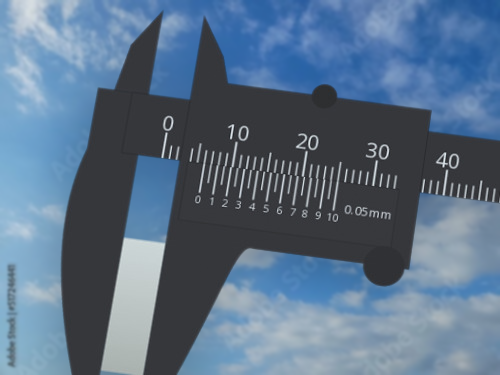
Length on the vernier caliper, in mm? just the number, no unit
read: 6.0
